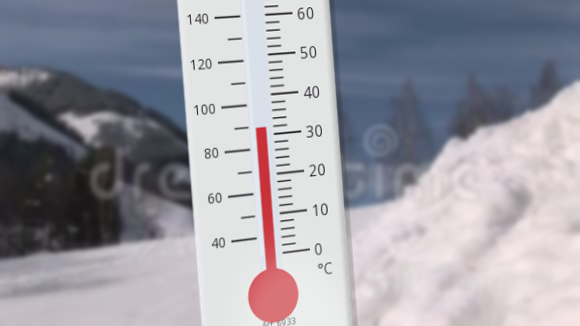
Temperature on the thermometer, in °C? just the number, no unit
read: 32
